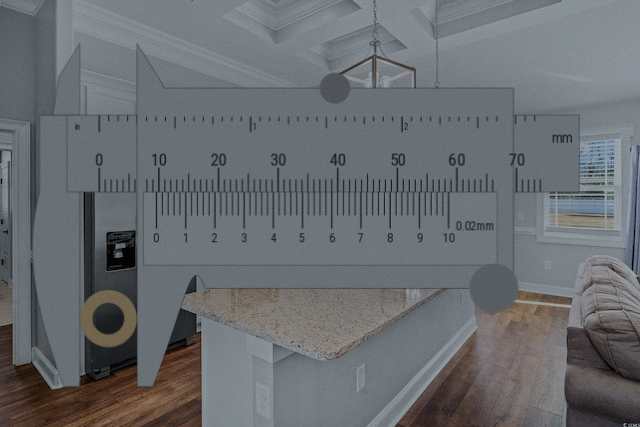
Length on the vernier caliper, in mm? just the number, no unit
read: 9.6
